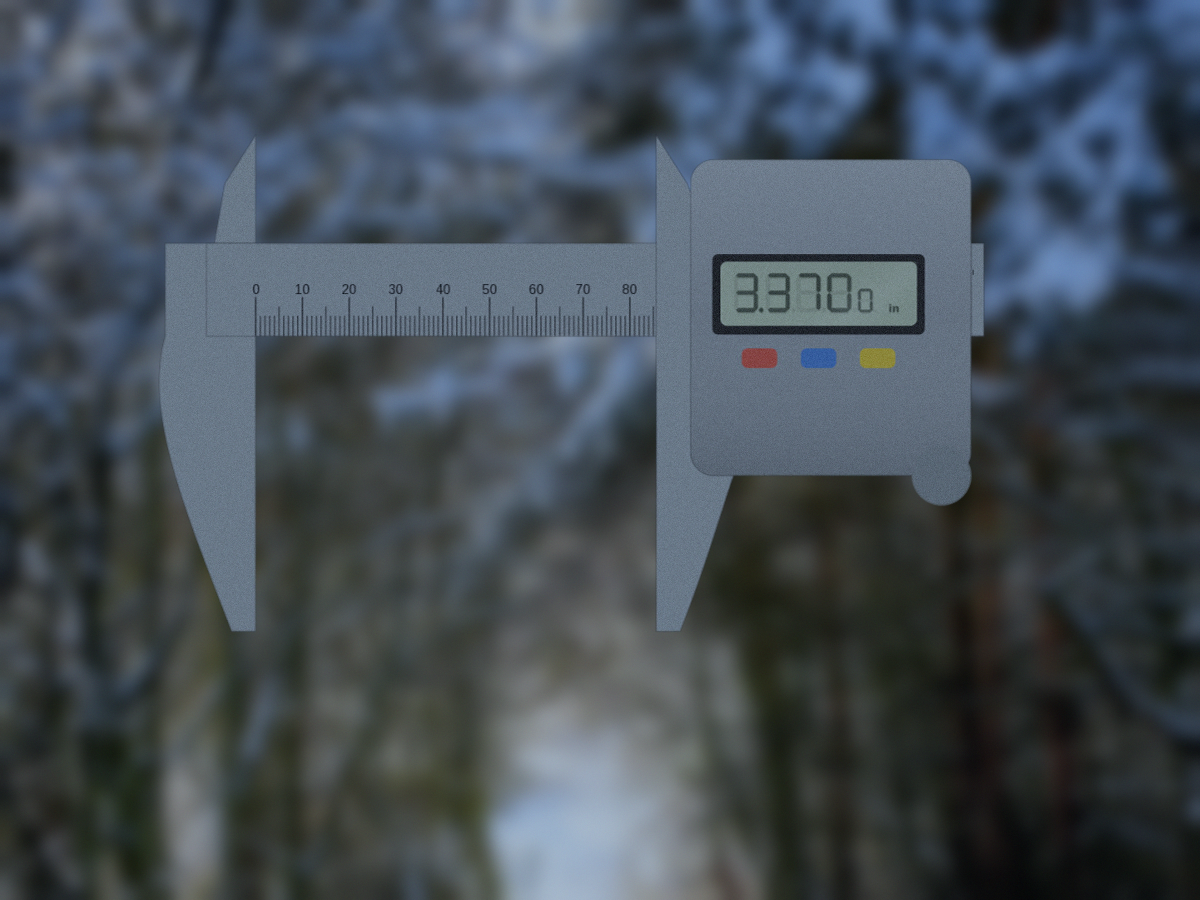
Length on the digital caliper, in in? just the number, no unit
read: 3.3700
